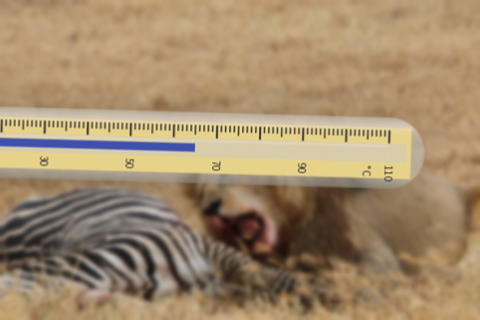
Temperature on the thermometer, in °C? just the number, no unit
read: 65
